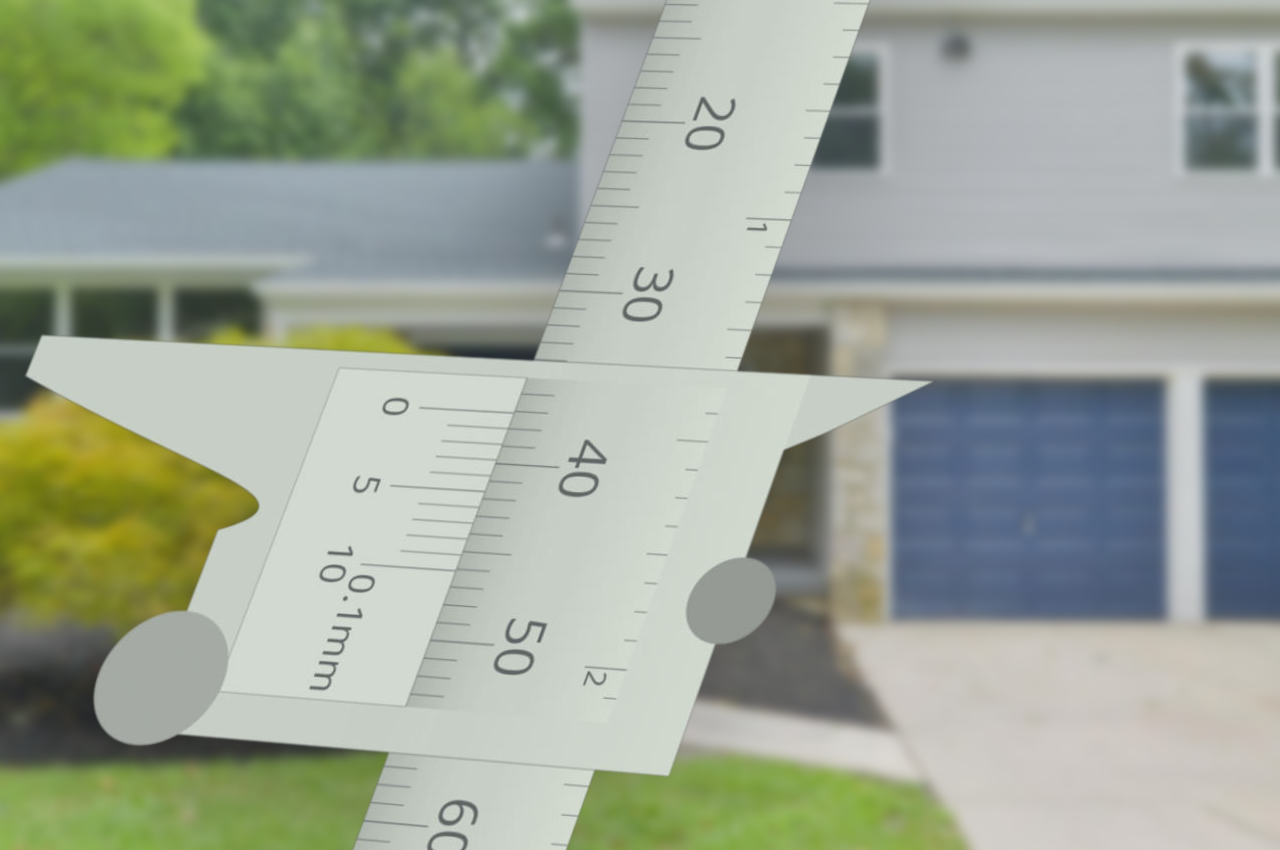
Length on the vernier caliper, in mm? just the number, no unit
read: 37.1
